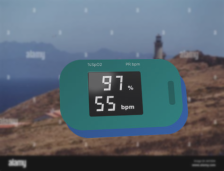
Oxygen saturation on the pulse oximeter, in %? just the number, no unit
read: 97
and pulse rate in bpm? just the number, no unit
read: 55
